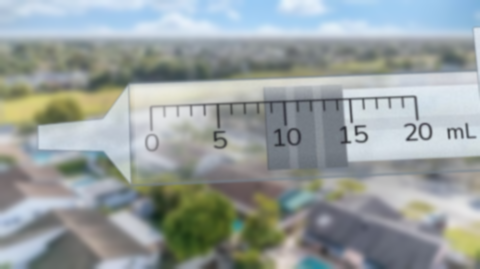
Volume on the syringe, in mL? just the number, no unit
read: 8.5
